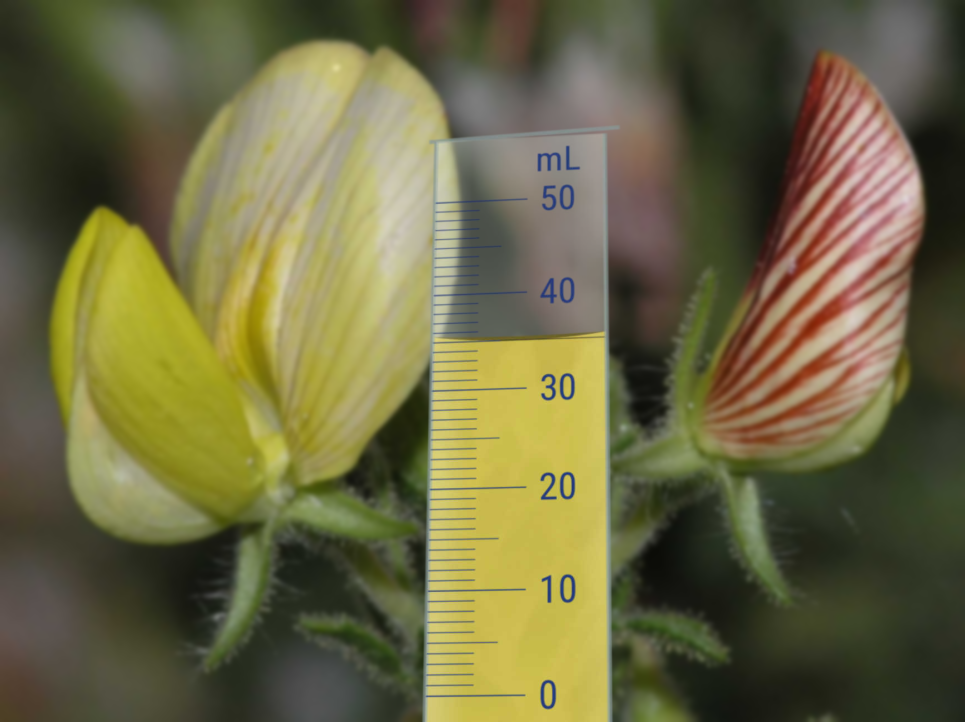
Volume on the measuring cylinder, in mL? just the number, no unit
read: 35
